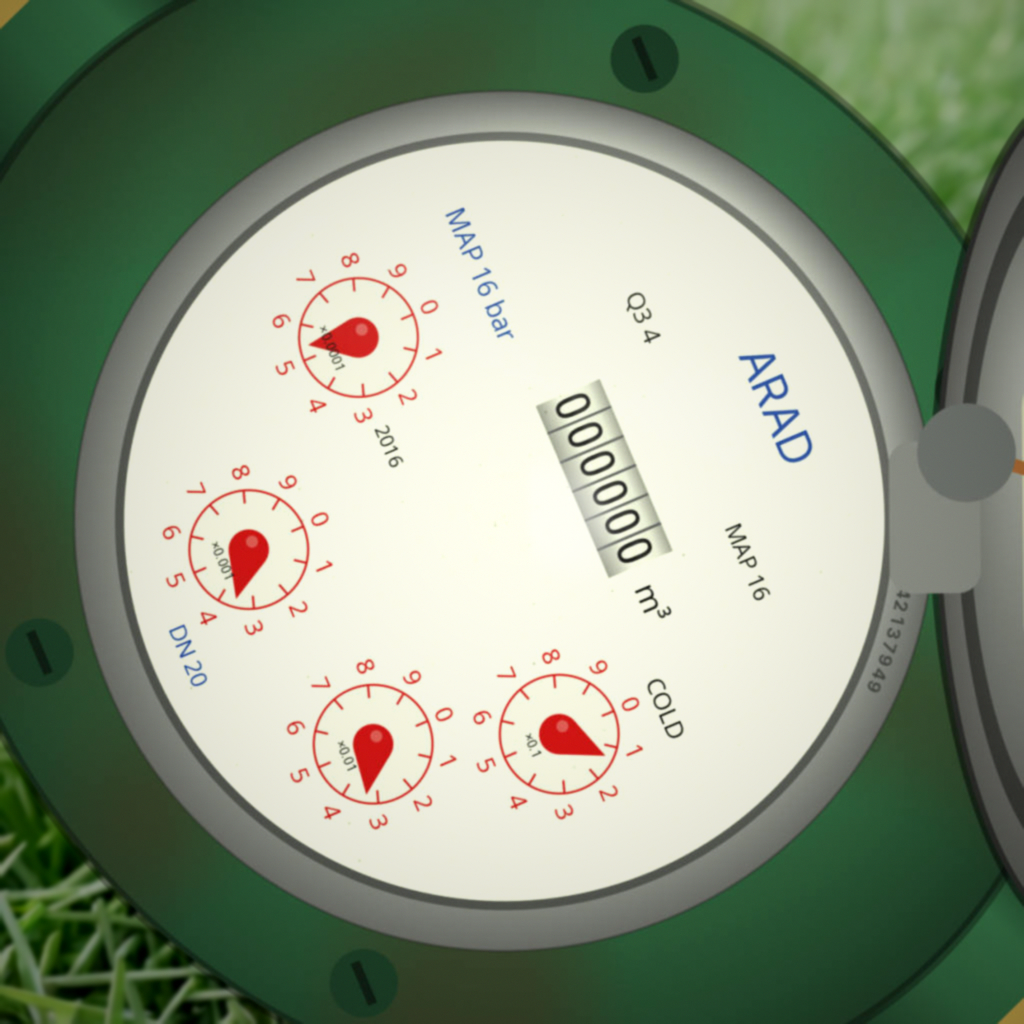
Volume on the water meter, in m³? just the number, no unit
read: 0.1335
